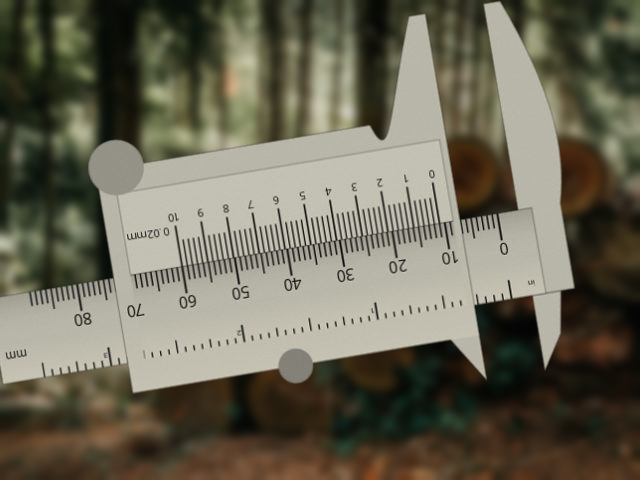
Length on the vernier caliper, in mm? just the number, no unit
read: 11.0
